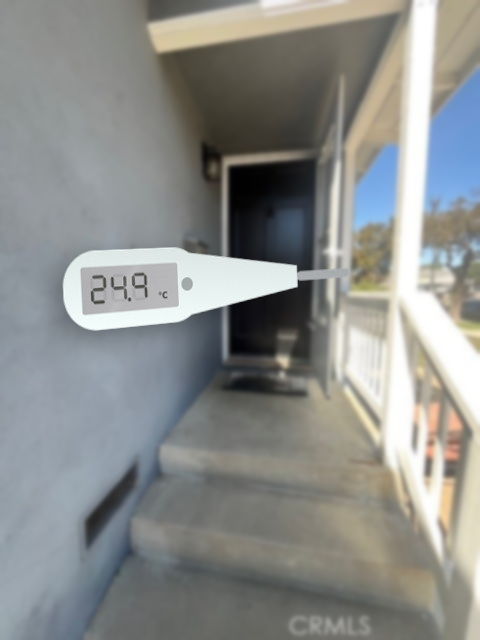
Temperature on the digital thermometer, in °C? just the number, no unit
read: 24.9
